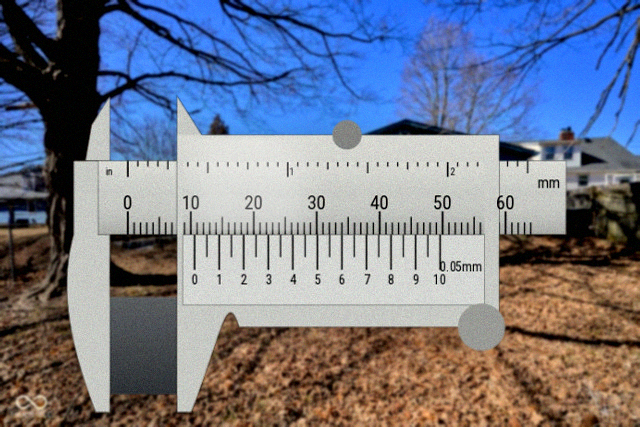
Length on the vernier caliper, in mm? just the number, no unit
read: 10.6
